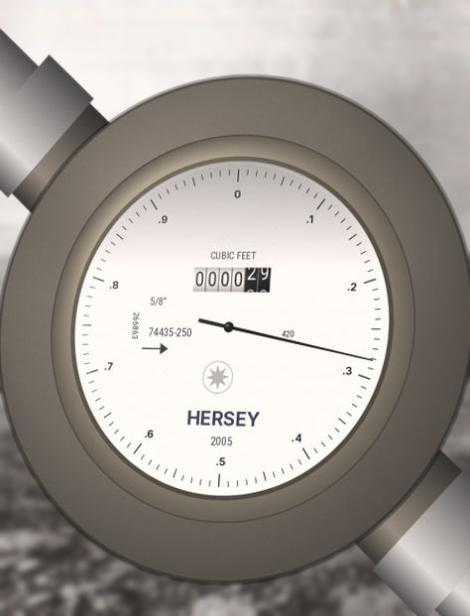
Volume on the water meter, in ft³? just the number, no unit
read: 29.28
